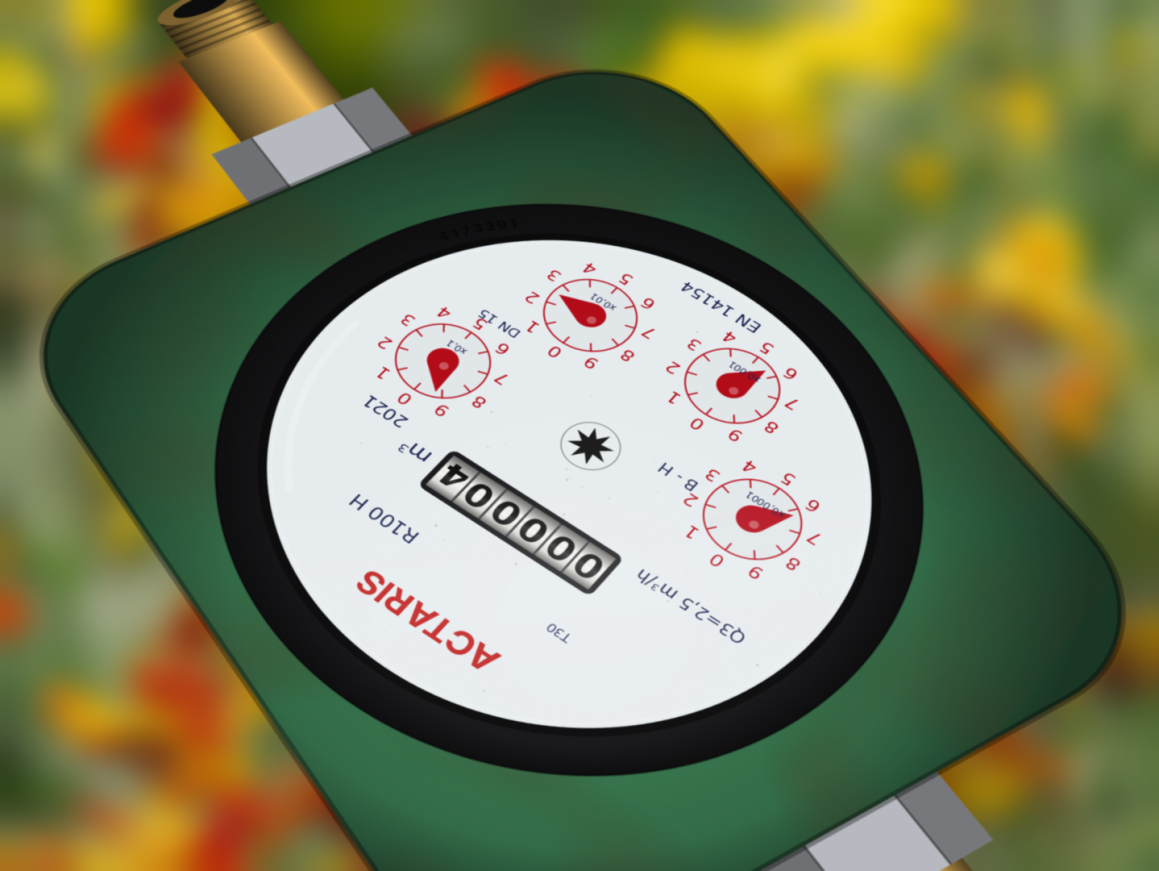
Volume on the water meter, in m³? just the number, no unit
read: 3.9256
